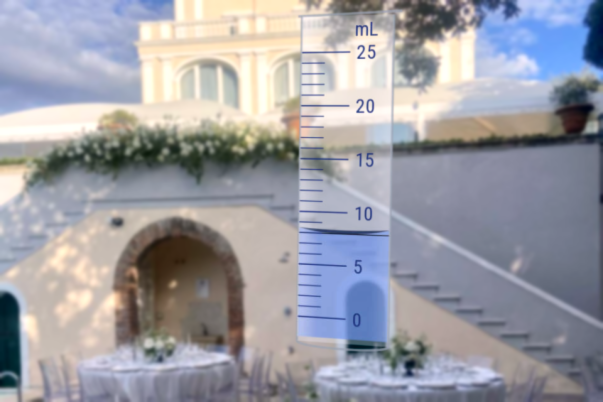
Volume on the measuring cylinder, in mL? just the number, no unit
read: 8
